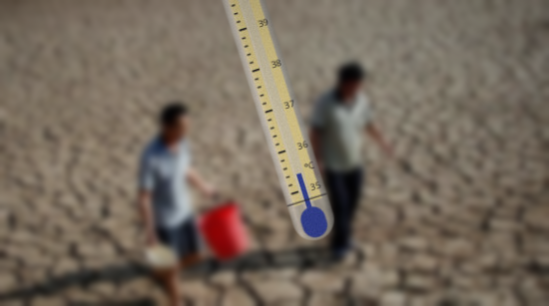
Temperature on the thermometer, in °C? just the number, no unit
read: 35.4
